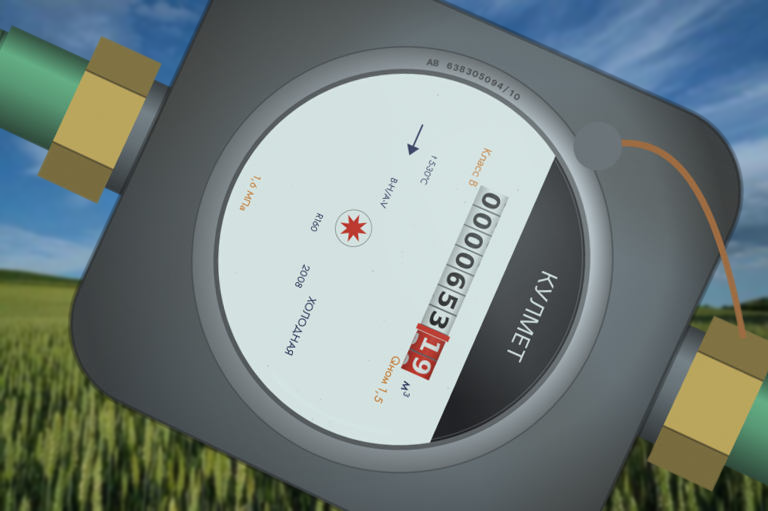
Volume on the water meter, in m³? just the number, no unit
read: 653.19
